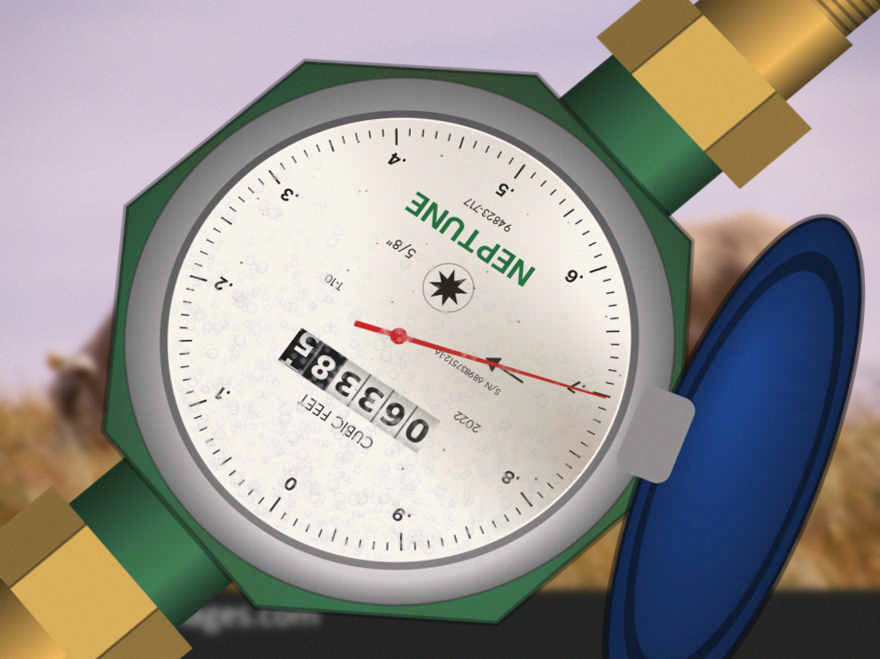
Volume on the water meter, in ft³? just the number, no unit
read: 63384.70
